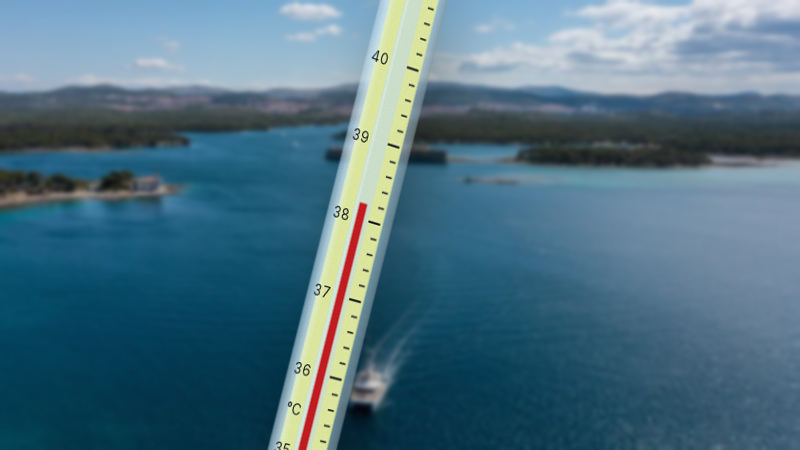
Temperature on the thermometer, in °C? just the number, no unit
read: 38.2
